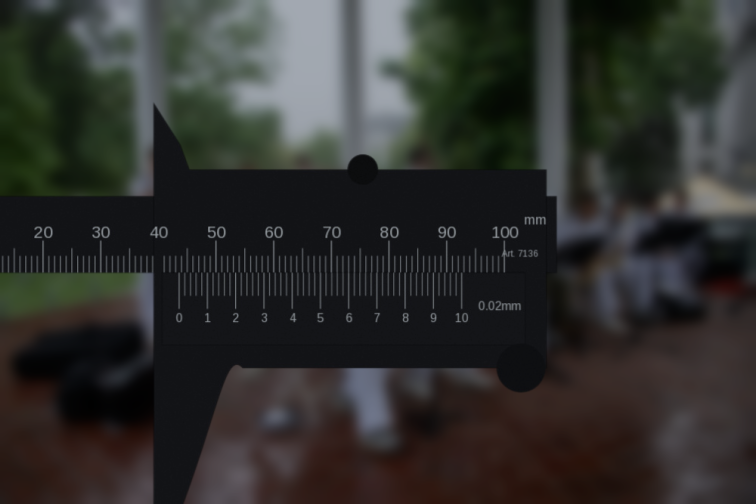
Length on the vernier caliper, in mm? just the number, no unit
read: 43.6
